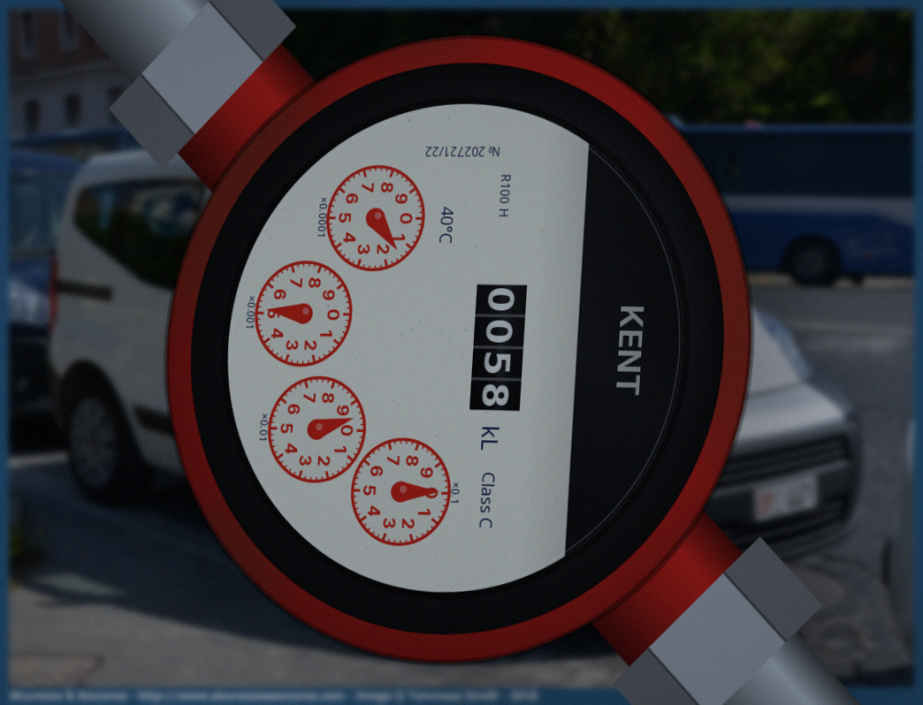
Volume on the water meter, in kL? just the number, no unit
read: 57.9951
